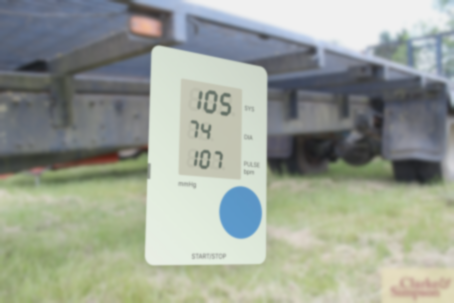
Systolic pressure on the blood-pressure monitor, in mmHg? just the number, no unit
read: 105
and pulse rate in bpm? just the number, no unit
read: 107
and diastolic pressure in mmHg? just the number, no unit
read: 74
